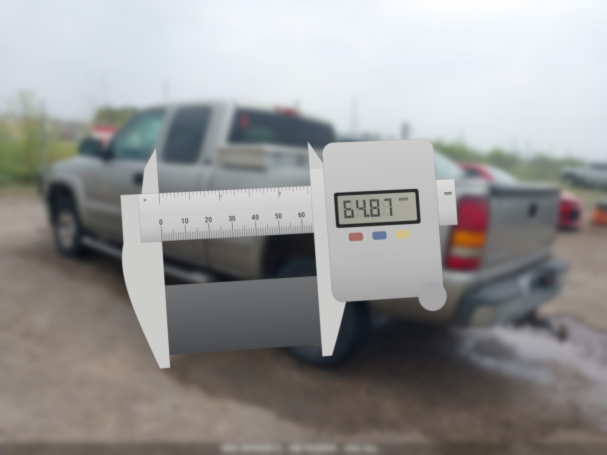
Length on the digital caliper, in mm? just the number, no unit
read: 64.87
